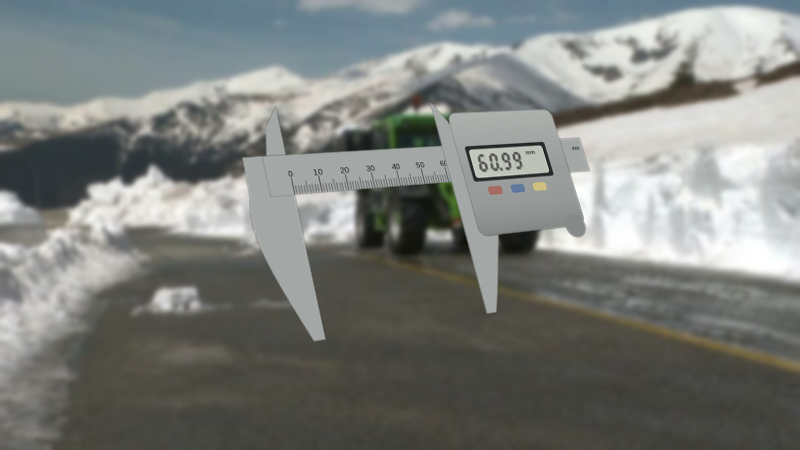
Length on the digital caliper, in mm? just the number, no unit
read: 60.99
